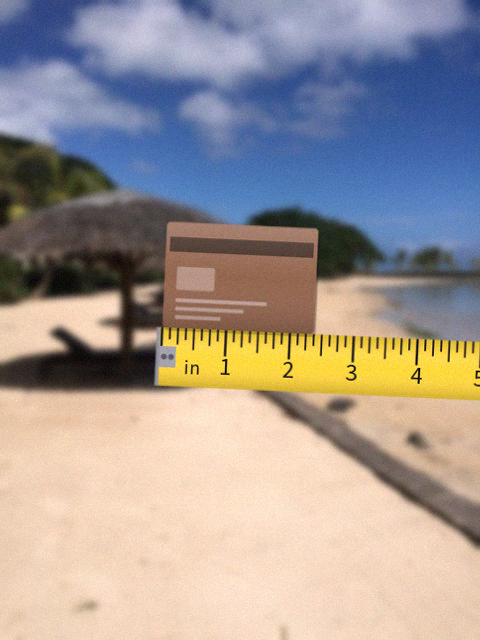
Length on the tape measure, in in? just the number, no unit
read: 2.375
